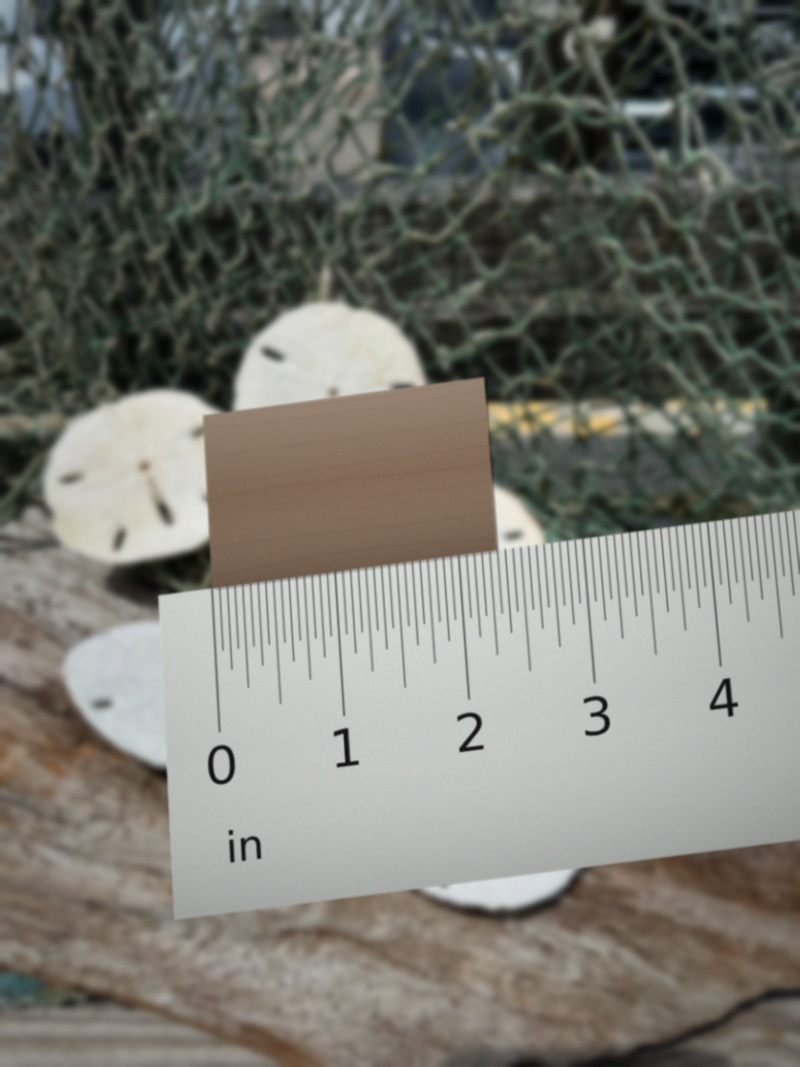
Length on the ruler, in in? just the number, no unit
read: 2.3125
